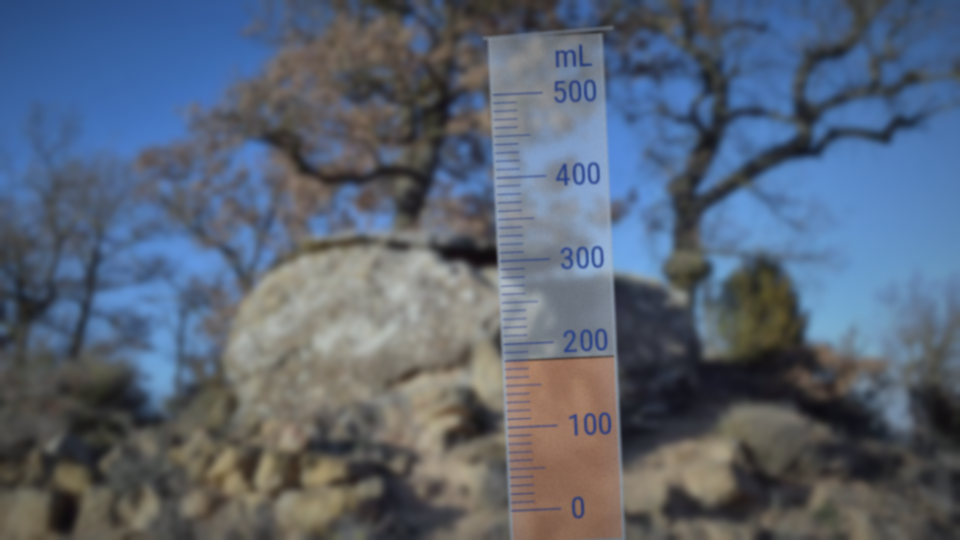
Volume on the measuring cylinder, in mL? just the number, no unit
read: 180
